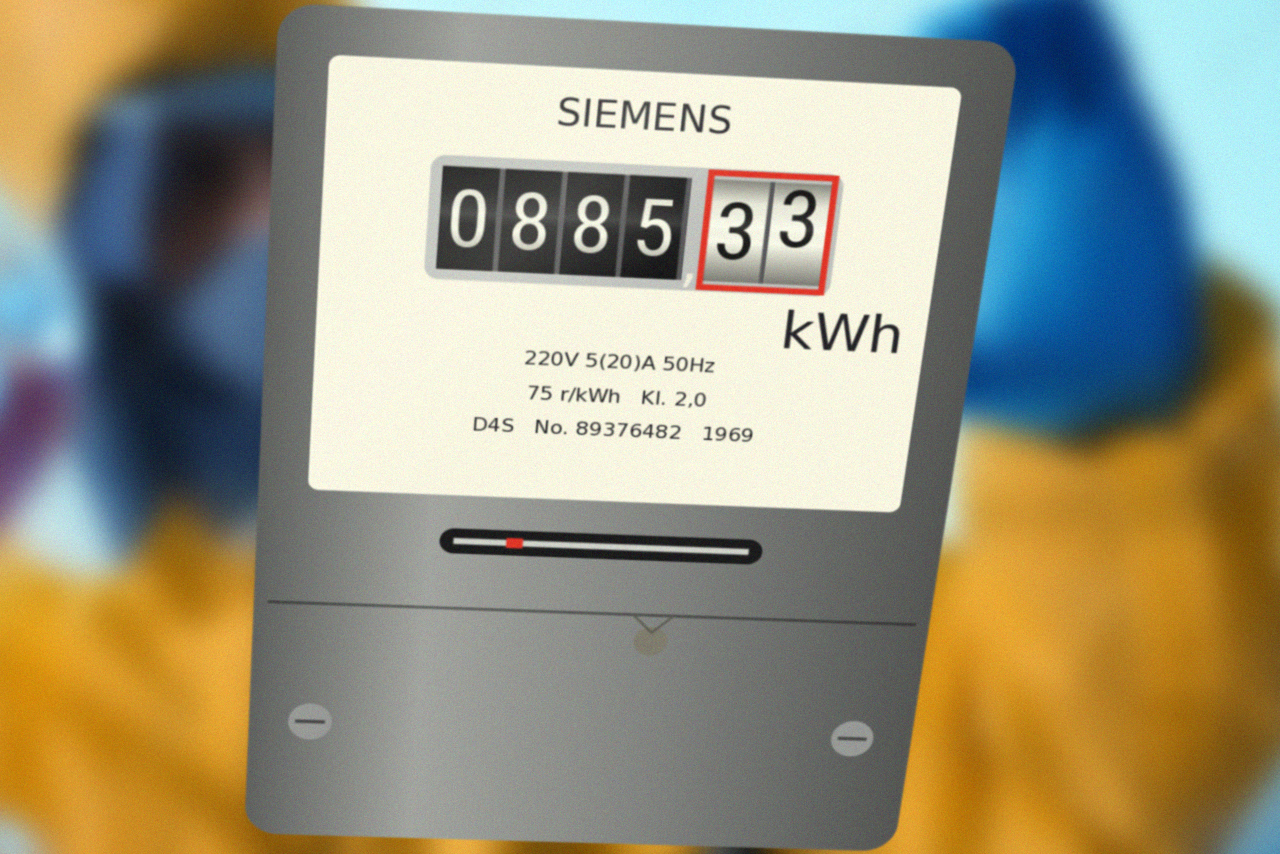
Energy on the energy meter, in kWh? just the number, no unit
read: 885.33
